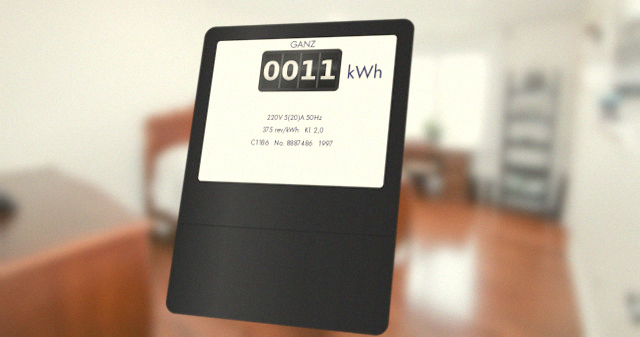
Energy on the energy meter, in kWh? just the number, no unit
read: 11
